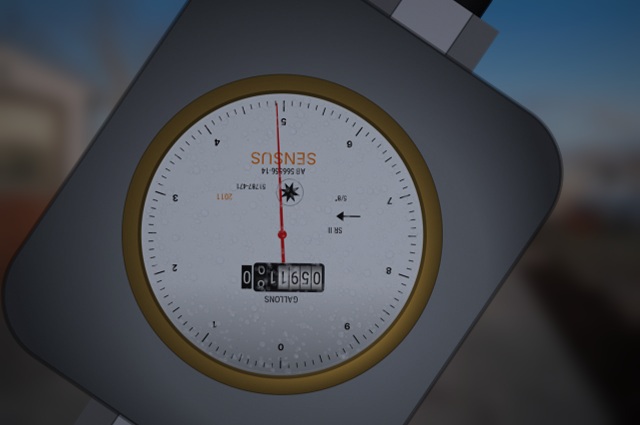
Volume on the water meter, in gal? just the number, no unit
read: 591184.9
